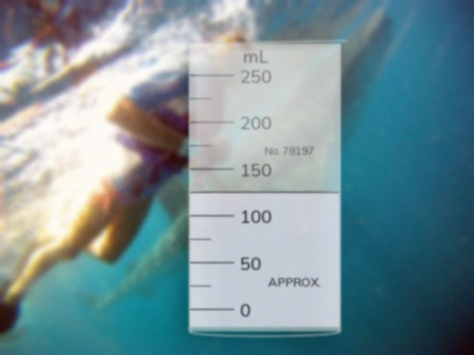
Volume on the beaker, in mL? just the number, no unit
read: 125
